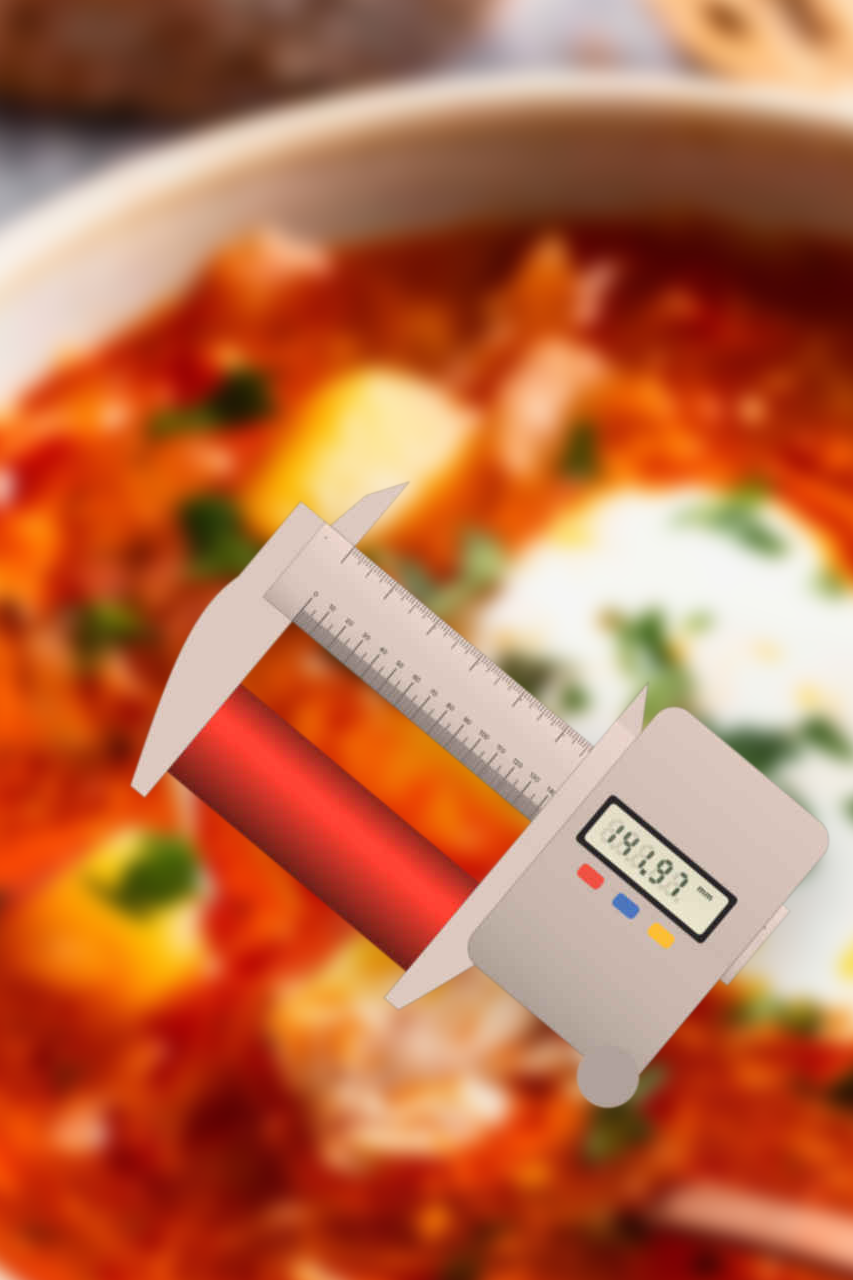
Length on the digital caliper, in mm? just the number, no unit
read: 141.97
